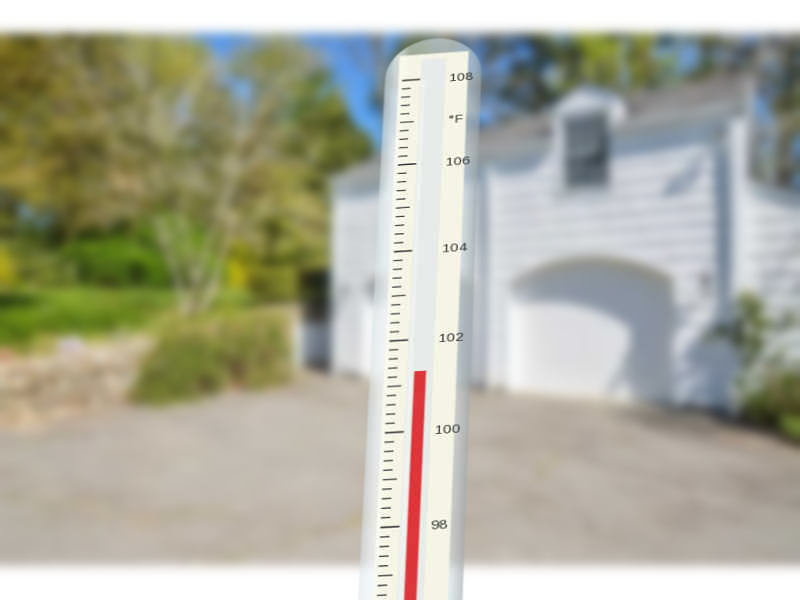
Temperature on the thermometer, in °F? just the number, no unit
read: 101.3
